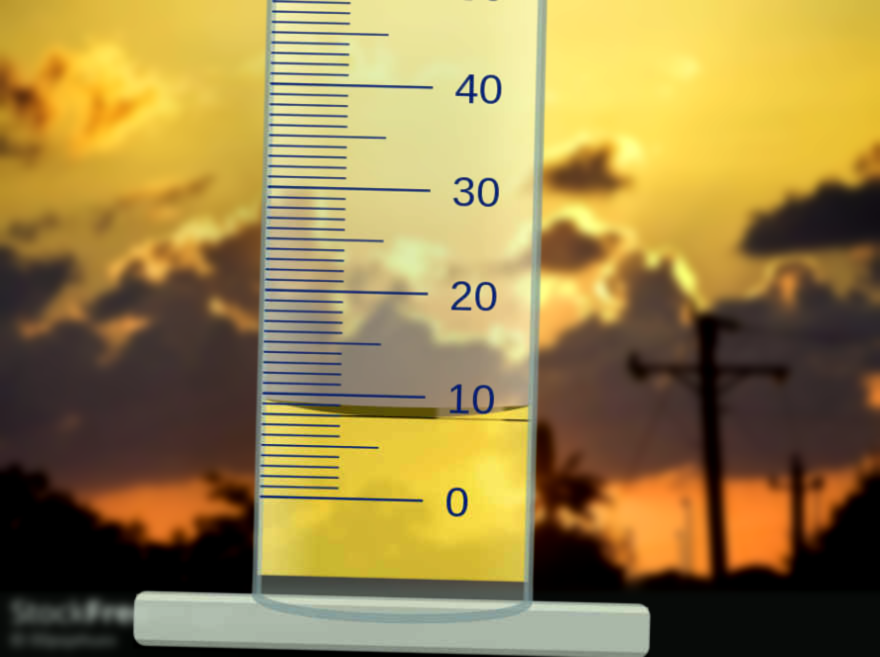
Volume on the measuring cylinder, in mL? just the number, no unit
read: 8
